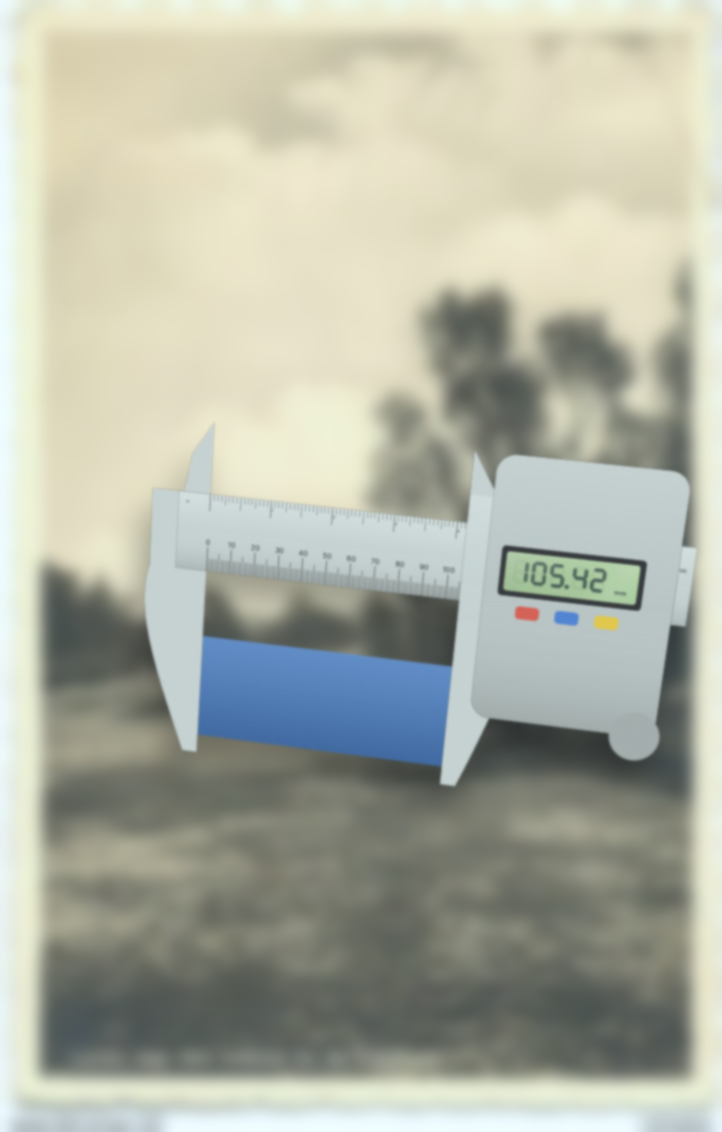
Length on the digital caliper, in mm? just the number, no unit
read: 105.42
